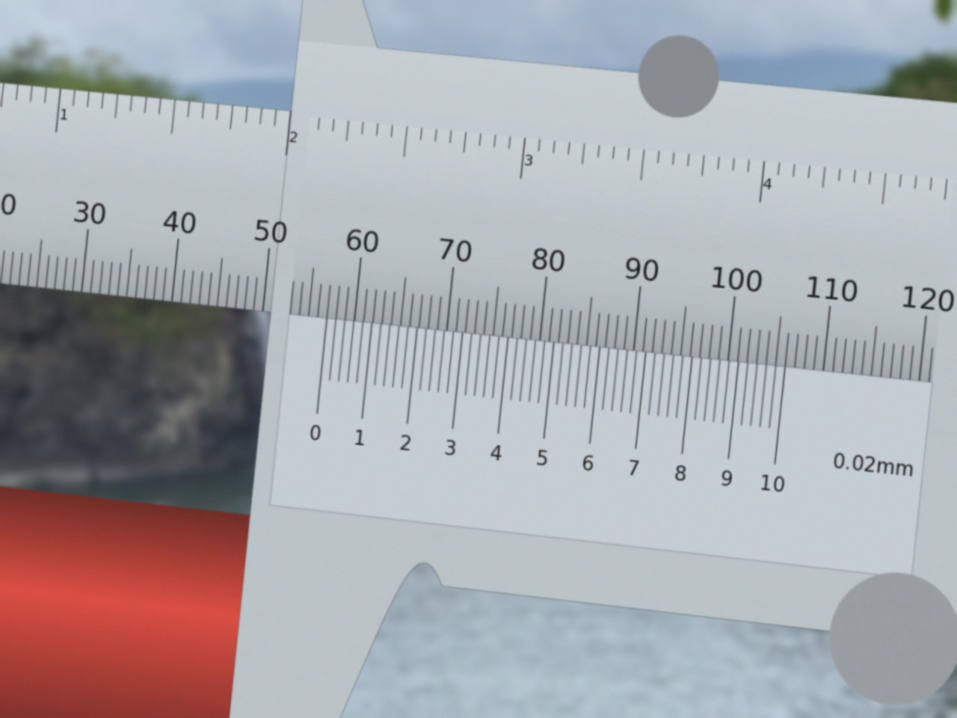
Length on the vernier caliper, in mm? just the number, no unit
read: 57.0
